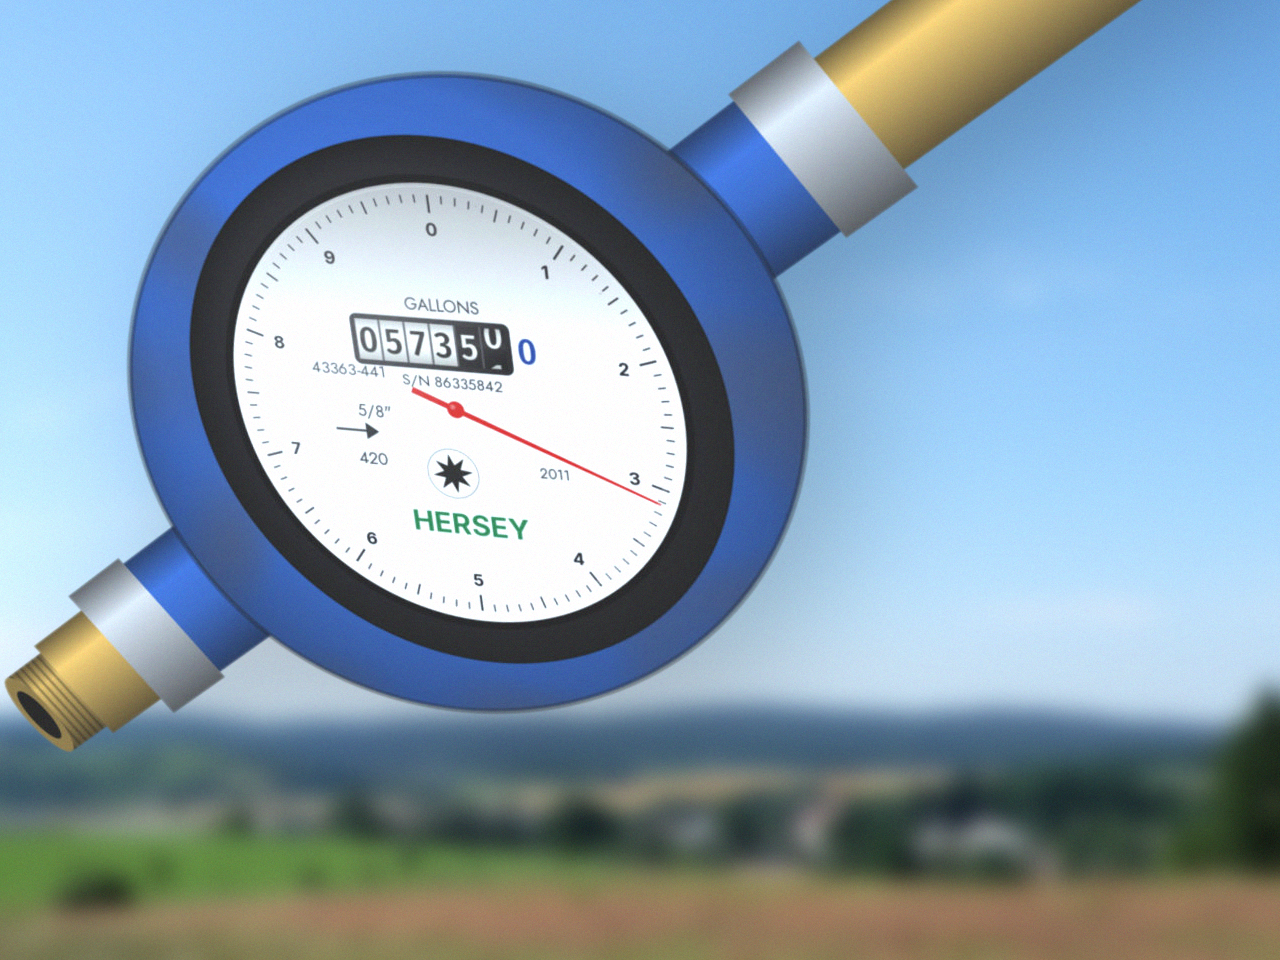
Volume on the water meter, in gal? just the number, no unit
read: 573503.1
